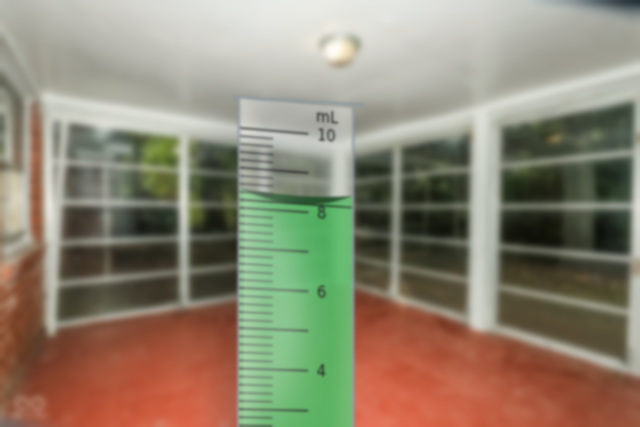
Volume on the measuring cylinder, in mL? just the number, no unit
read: 8.2
